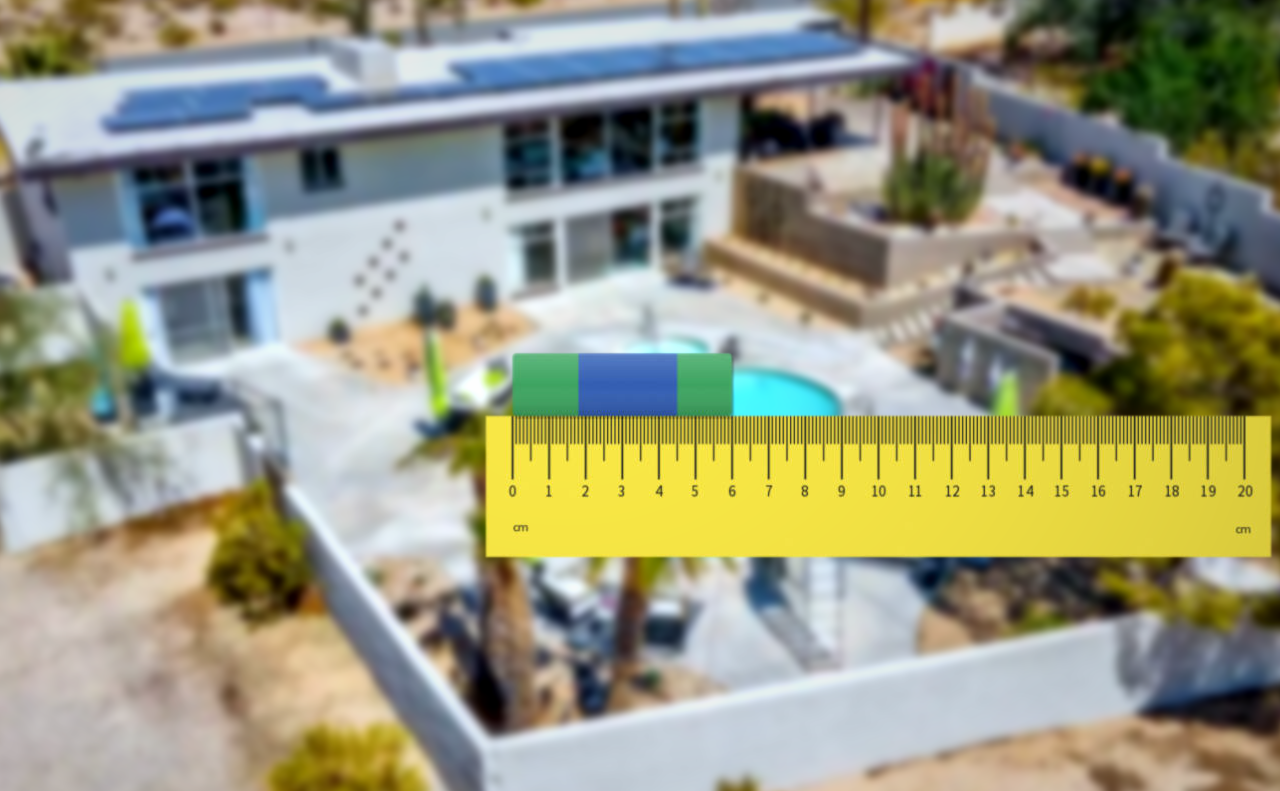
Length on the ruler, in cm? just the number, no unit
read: 6
